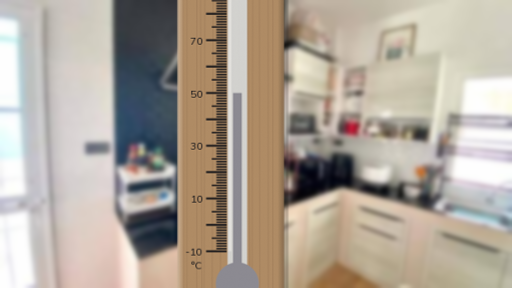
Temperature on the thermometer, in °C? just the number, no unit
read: 50
